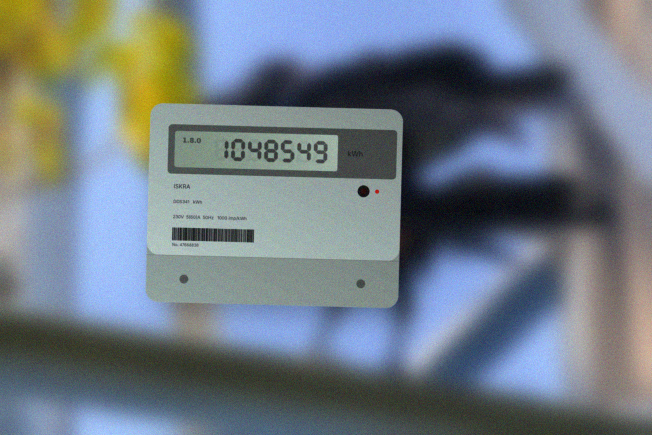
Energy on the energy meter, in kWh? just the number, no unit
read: 1048549
